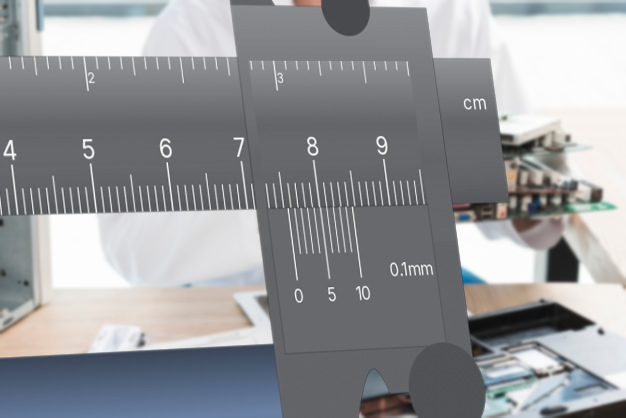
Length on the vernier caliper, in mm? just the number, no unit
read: 75.6
